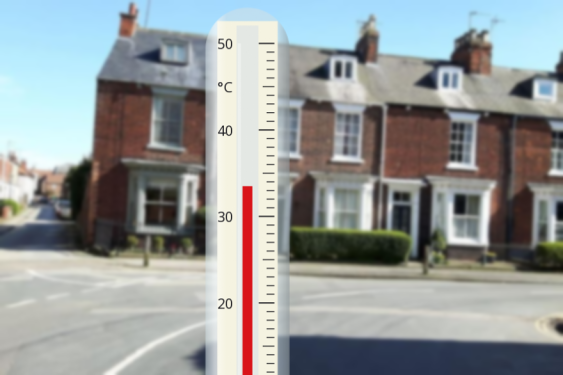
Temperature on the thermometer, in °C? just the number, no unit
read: 33.5
